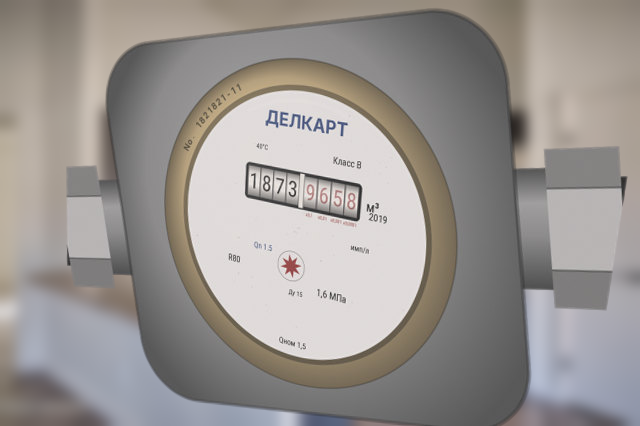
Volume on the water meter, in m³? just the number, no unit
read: 1873.9658
